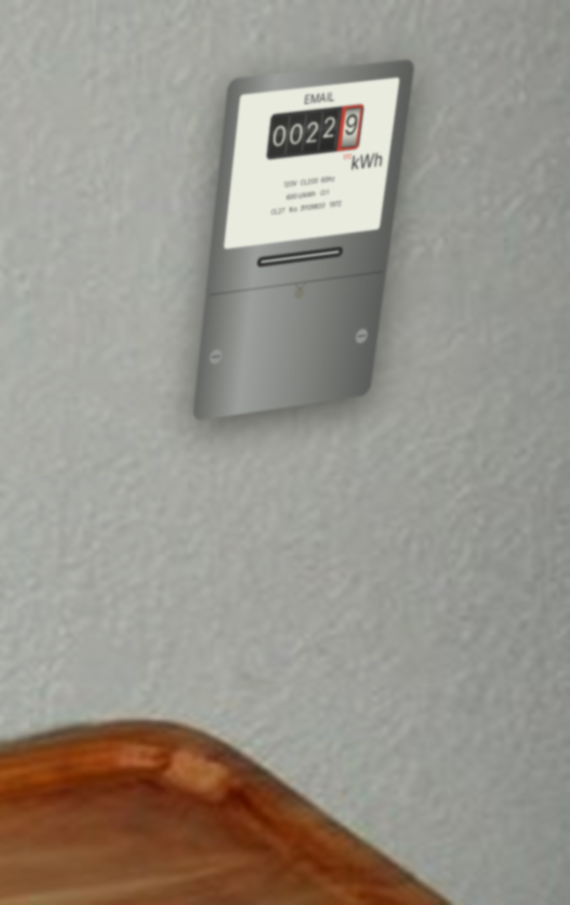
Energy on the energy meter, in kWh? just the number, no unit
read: 22.9
